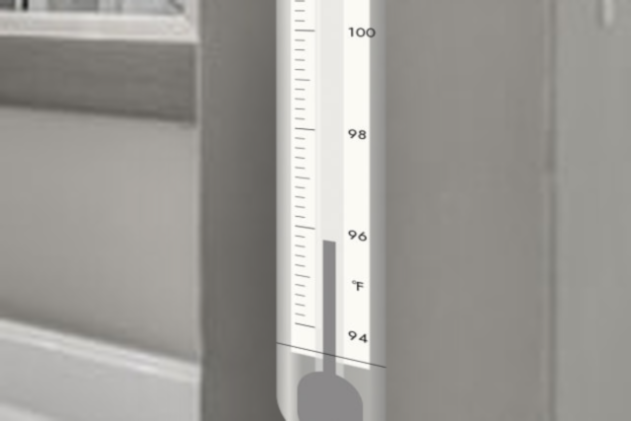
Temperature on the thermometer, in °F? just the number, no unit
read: 95.8
